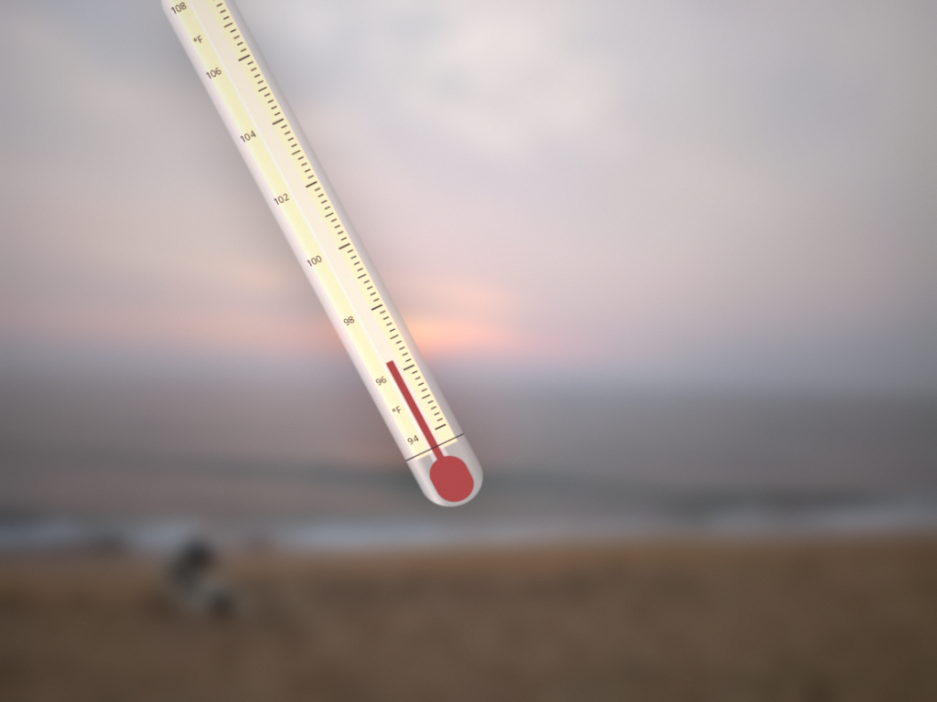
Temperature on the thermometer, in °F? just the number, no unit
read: 96.4
